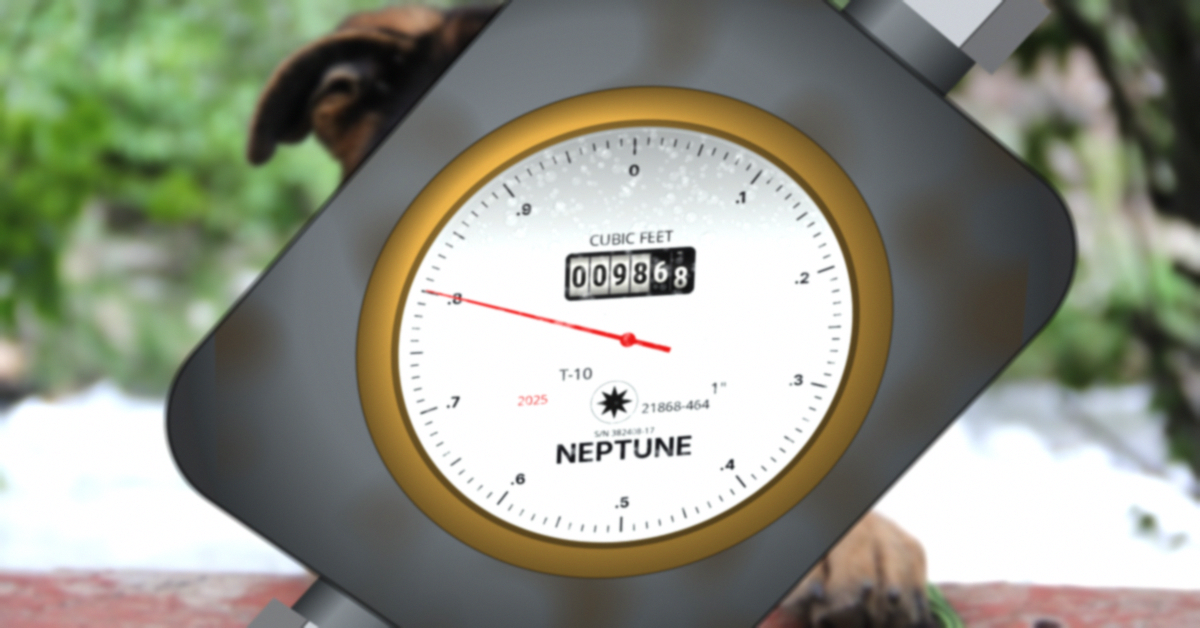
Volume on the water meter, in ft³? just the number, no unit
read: 9867.80
